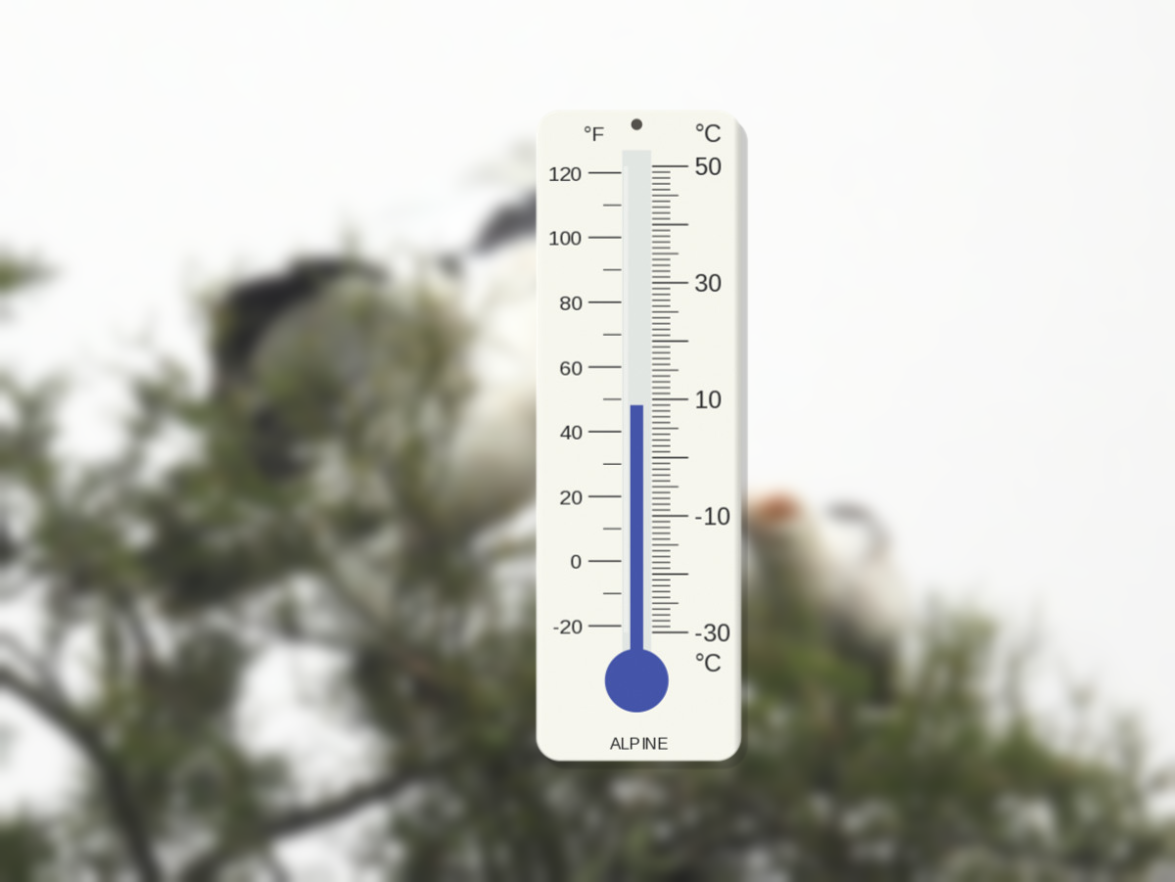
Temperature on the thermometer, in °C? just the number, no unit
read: 9
